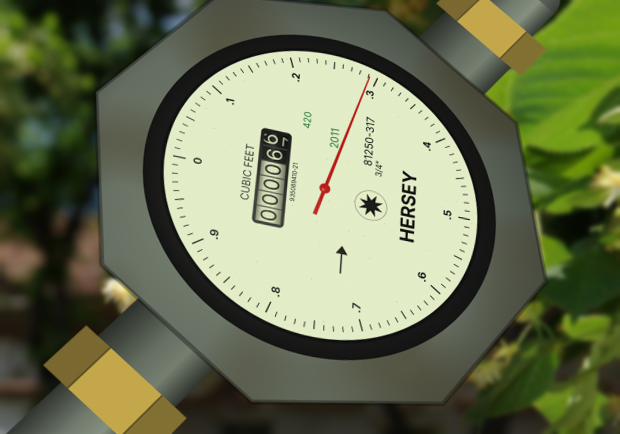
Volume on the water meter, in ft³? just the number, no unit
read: 66.29
